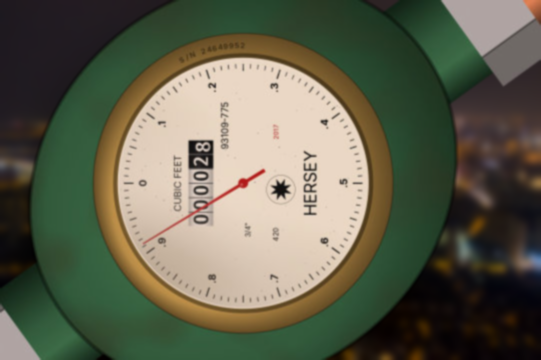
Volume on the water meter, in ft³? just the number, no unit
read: 27.91
